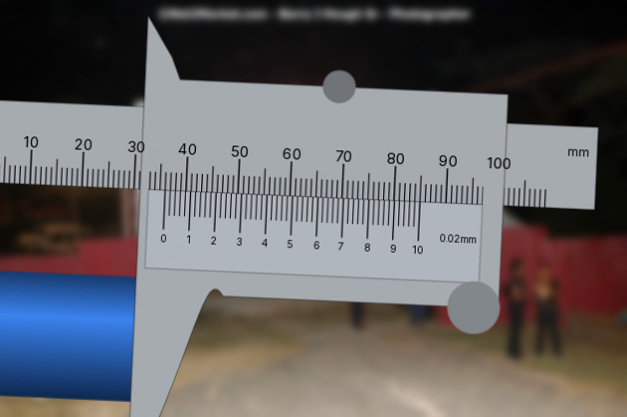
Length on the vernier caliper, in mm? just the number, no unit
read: 36.0
